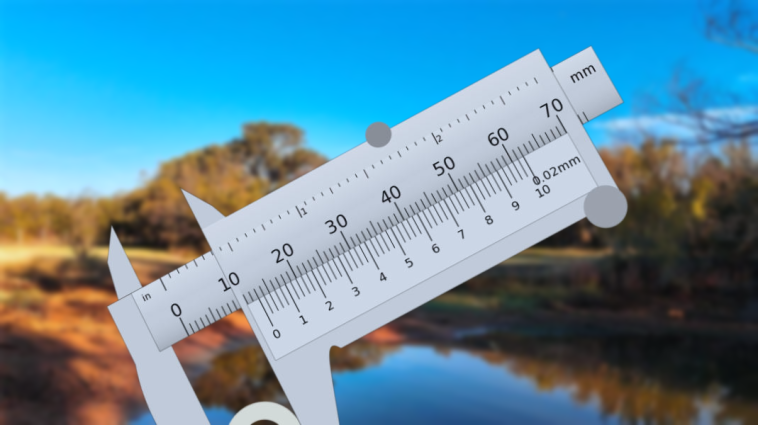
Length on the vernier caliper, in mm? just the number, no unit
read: 13.0
